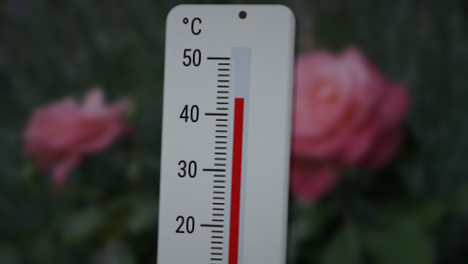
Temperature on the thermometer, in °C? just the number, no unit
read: 43
